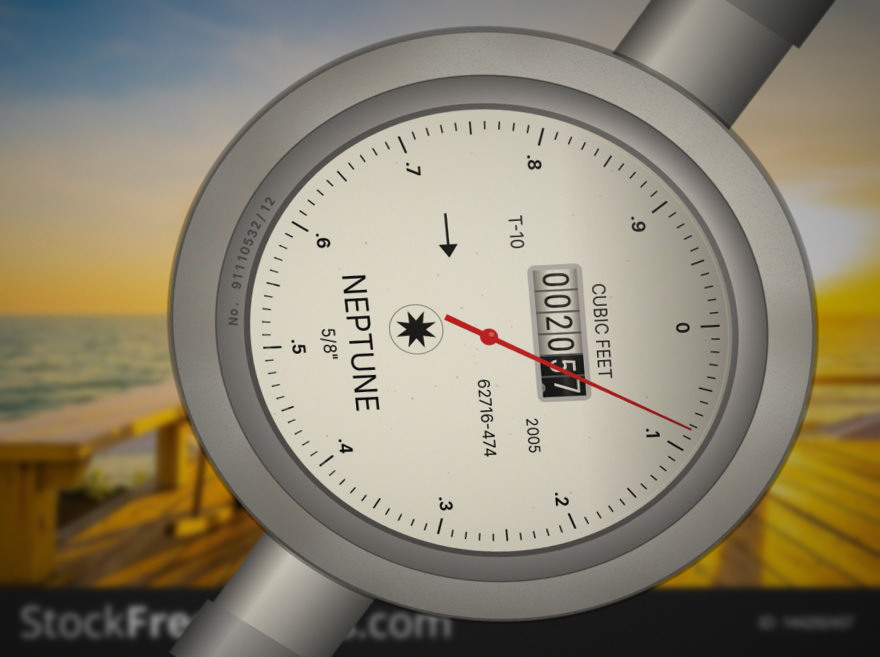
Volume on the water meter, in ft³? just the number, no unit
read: 2057.08
